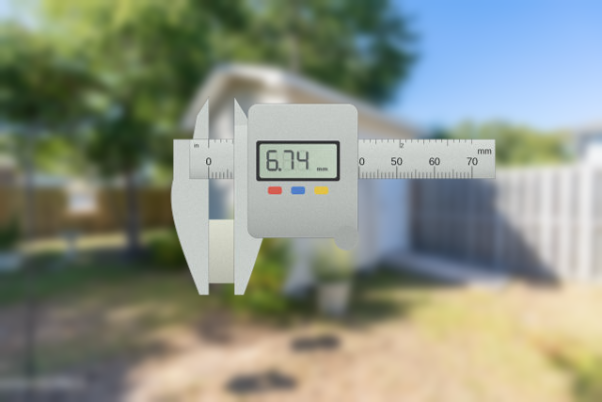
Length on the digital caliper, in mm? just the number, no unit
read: 6.74
